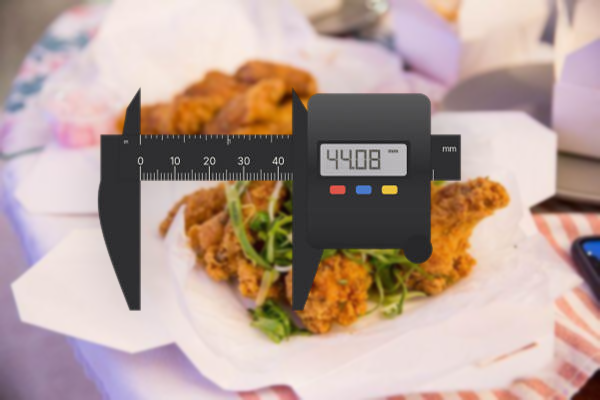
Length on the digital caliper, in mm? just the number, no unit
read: 44.08
